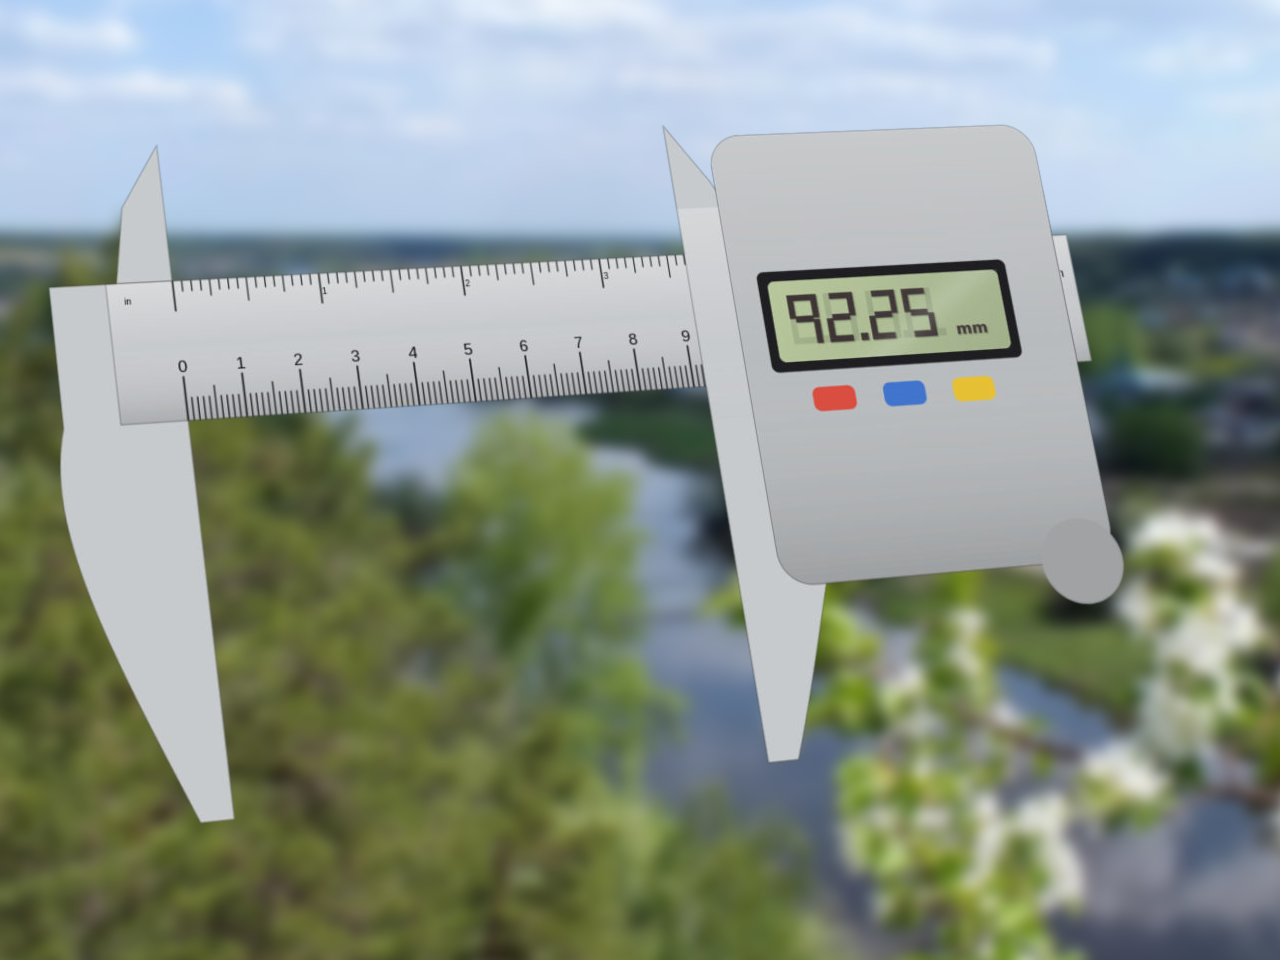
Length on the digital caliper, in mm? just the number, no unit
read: 92.25
